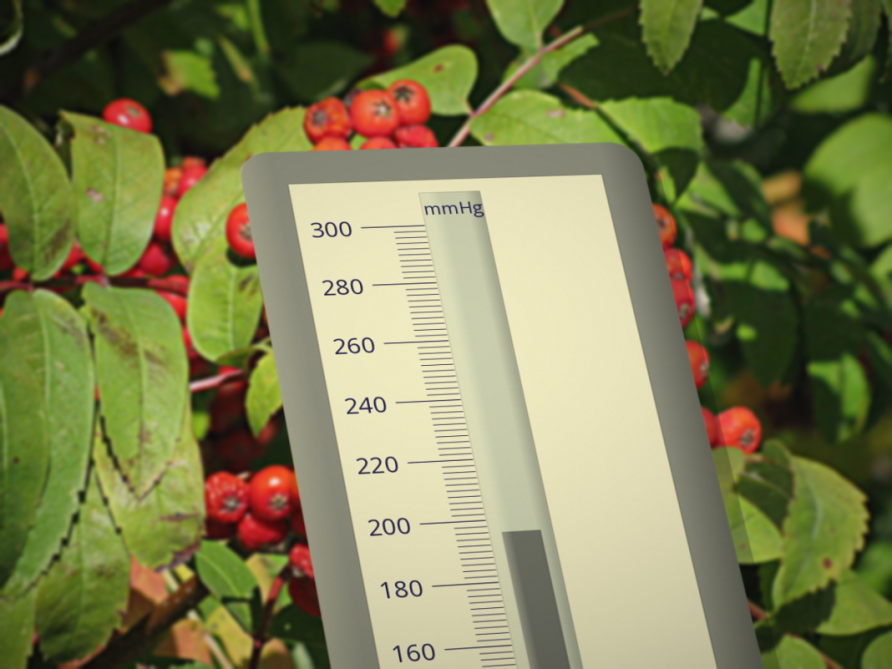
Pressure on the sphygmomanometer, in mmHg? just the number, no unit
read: 196
